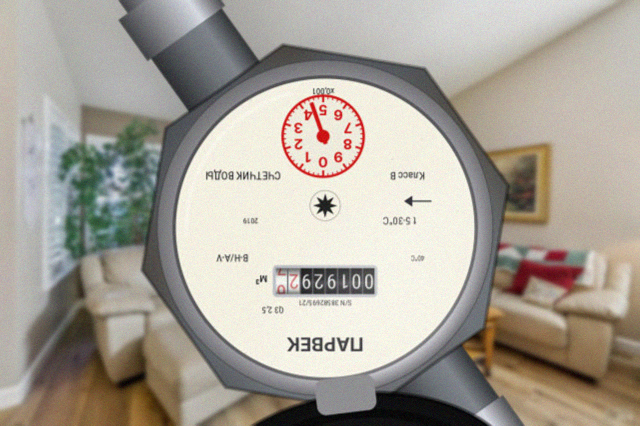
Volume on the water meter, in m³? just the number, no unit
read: 1929.264
